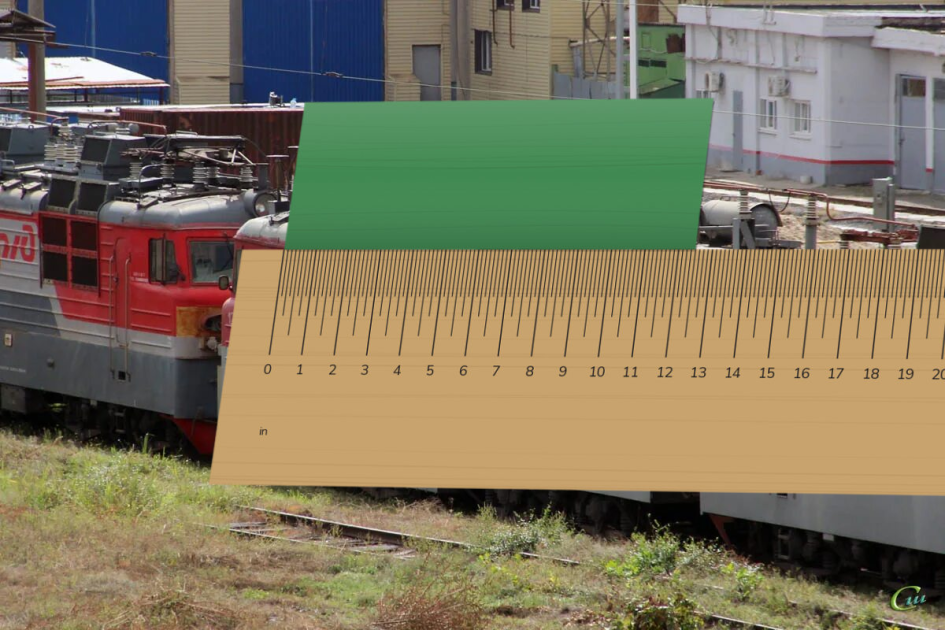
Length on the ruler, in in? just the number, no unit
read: 12.5
